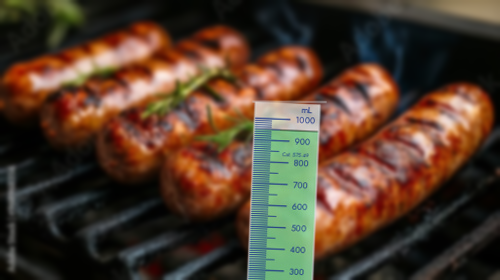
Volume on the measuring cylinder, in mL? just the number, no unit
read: 950
